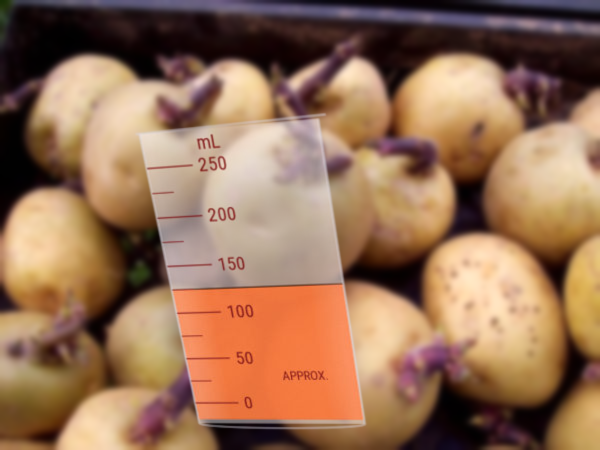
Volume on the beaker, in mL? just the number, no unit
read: 125
